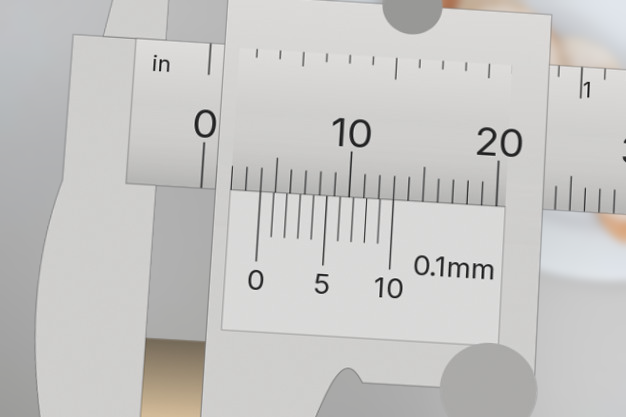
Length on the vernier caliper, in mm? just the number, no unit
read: 4.0
